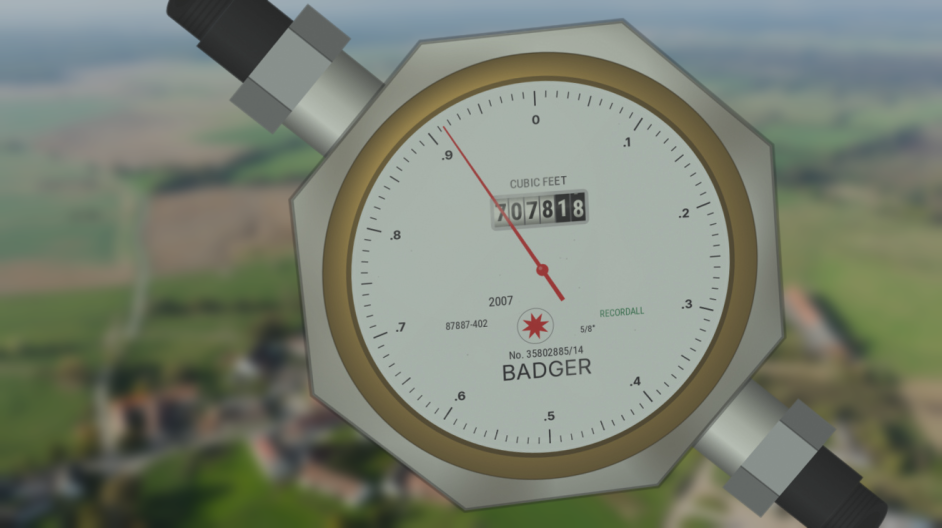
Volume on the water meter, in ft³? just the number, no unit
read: 707817.91
